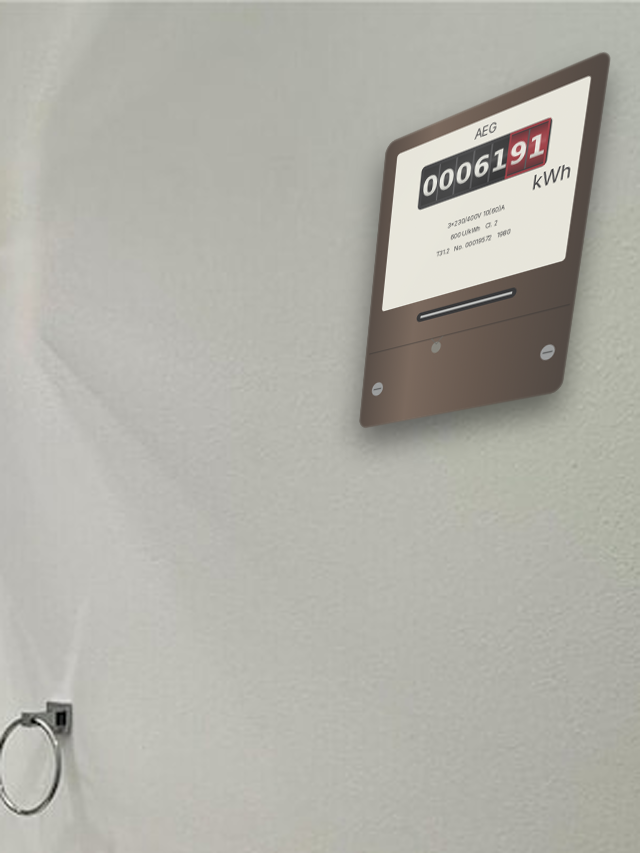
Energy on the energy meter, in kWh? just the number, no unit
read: 61.91
